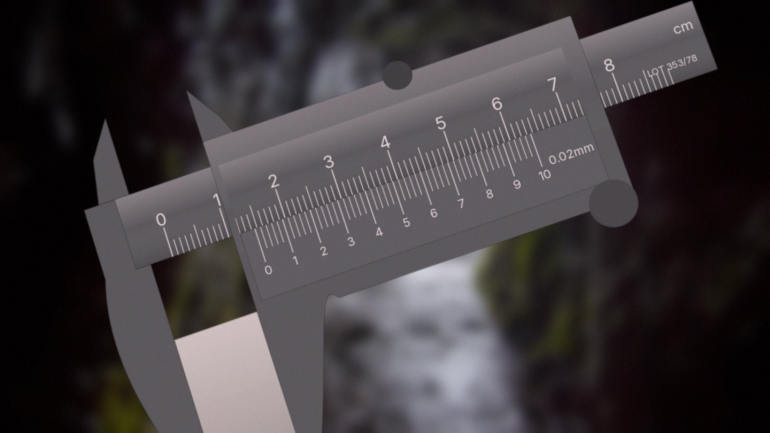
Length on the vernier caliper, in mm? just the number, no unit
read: 14.6
